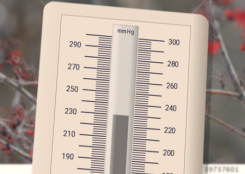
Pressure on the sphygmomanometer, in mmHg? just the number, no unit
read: 230
